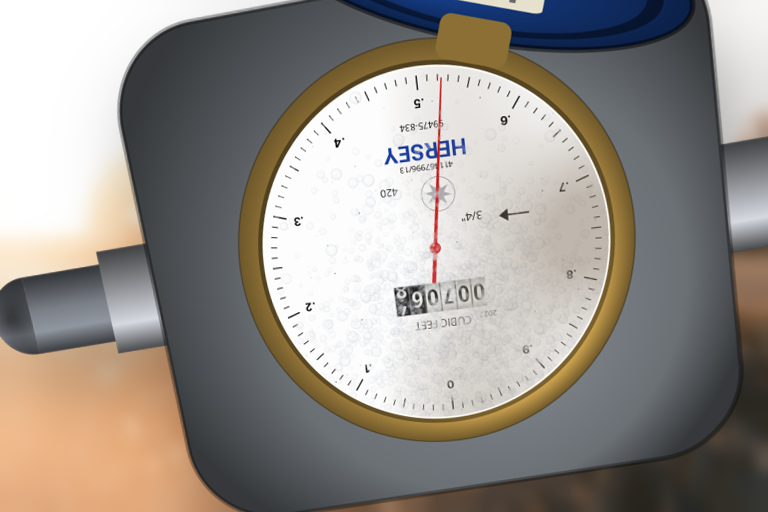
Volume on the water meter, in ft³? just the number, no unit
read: 7067.52
